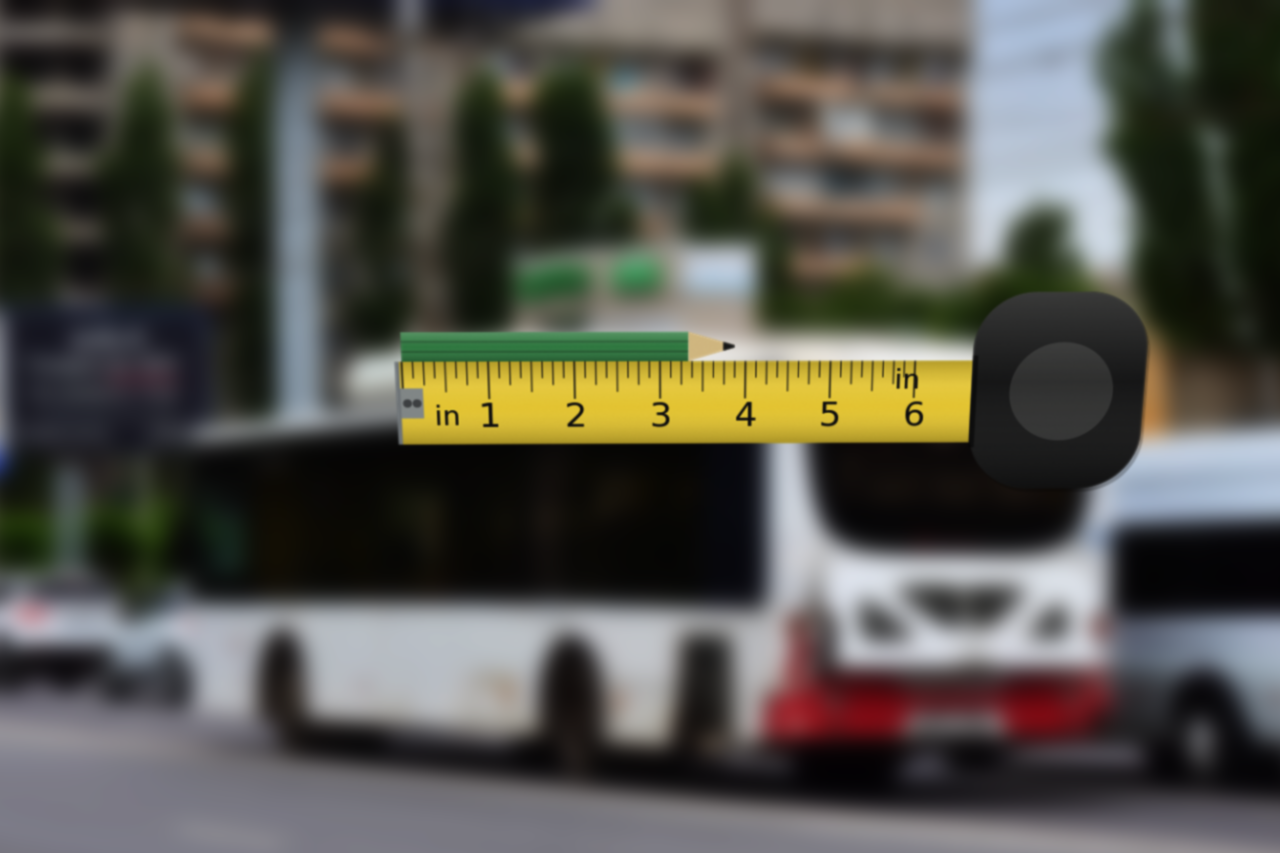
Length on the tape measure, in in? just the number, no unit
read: 3.875
